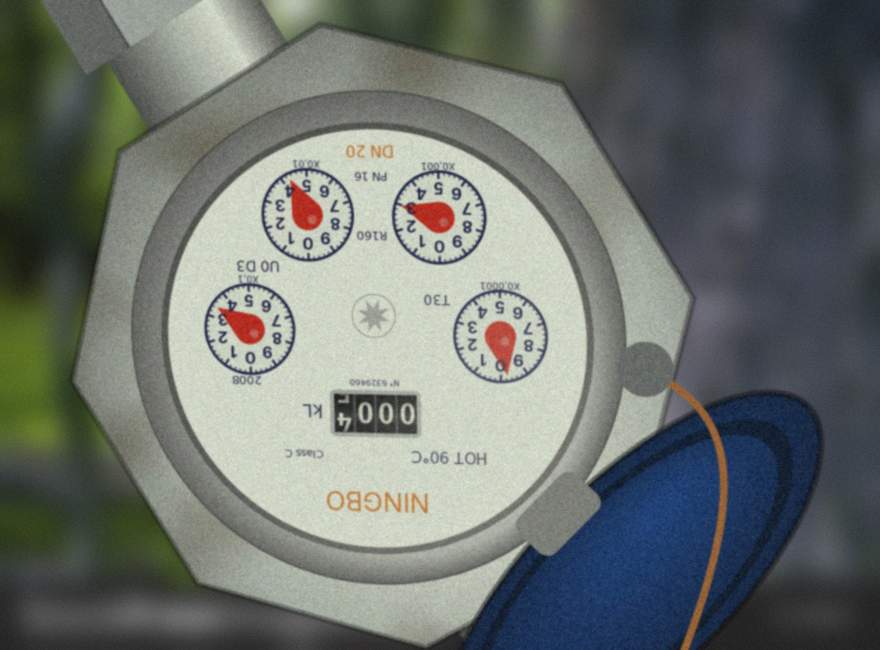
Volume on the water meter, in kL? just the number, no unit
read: 4.3429
